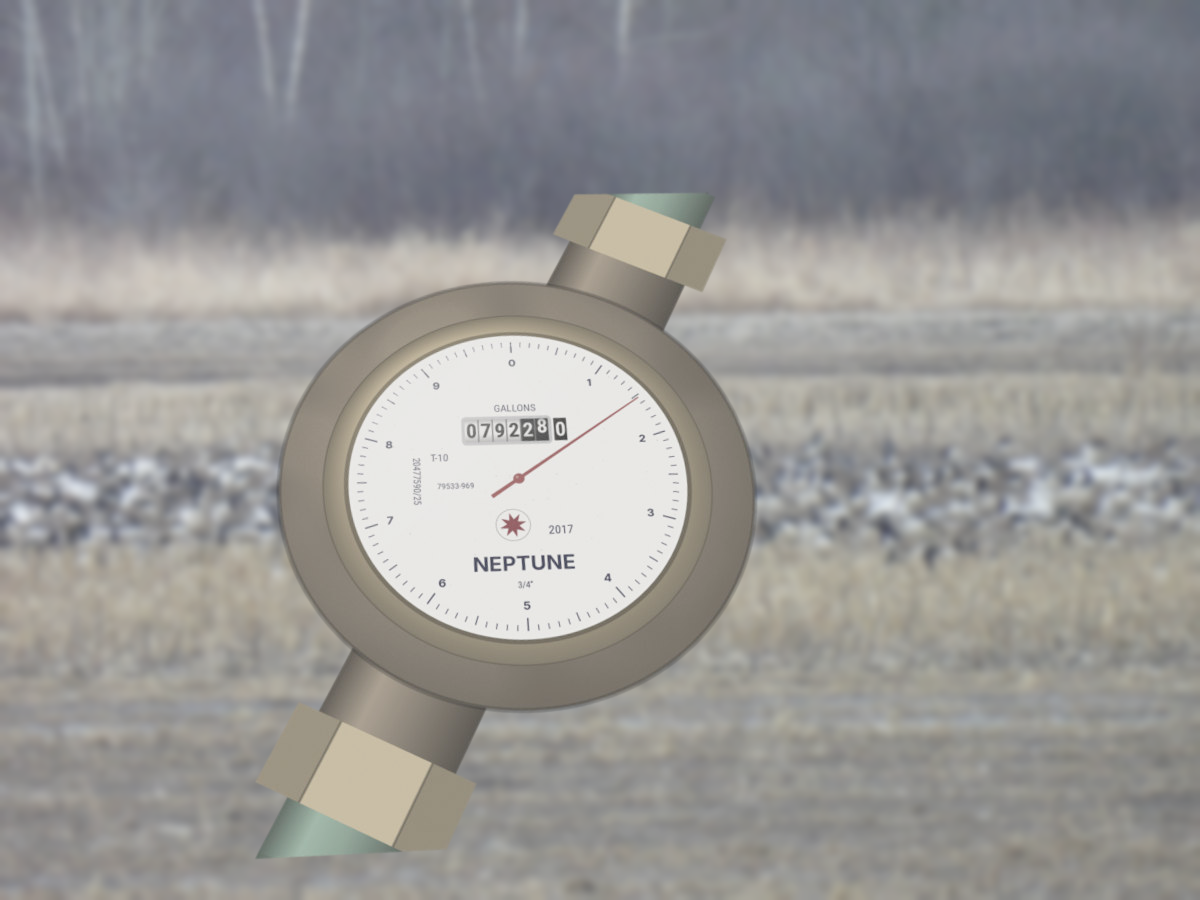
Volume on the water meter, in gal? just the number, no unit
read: 792281.5
